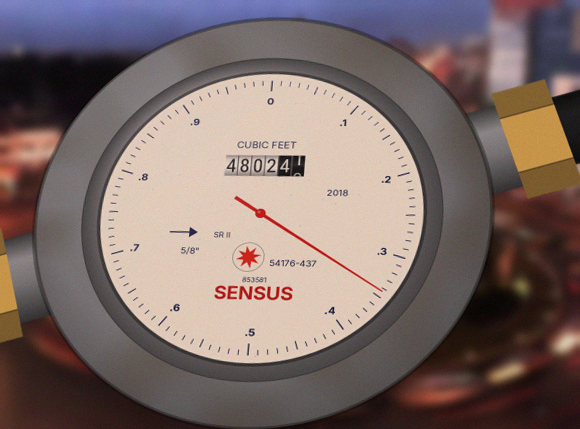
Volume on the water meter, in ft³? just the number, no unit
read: 480241.34
